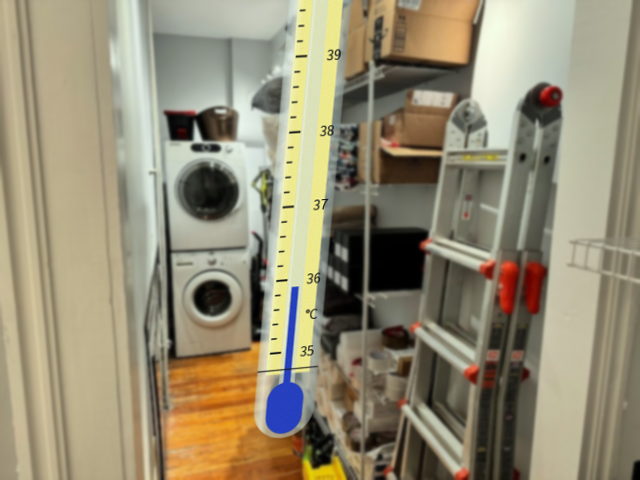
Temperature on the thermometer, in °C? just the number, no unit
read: 35.9
